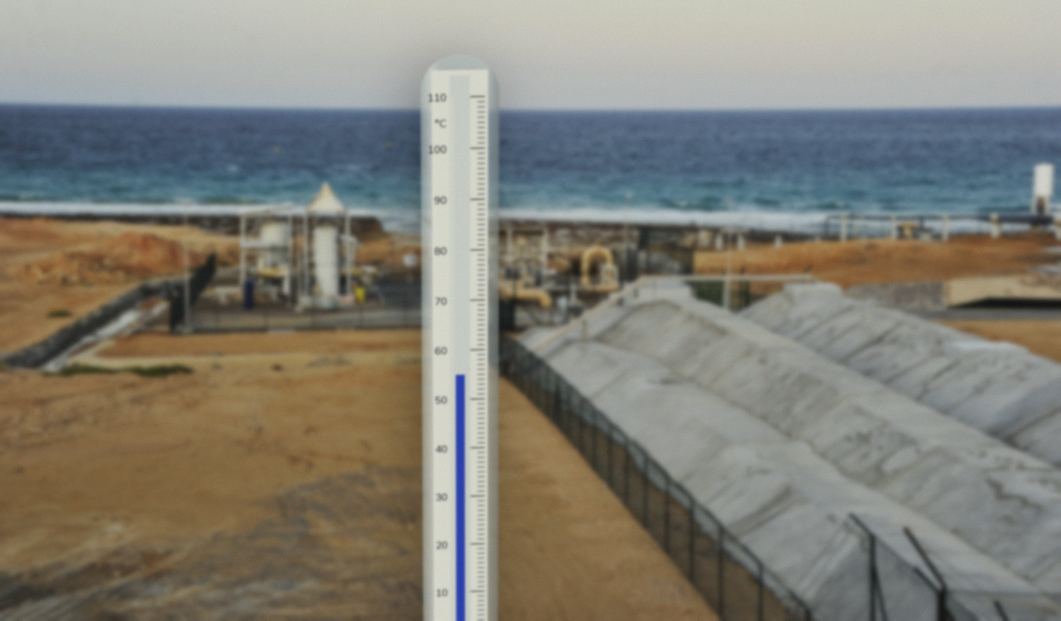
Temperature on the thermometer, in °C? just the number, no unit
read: 55
